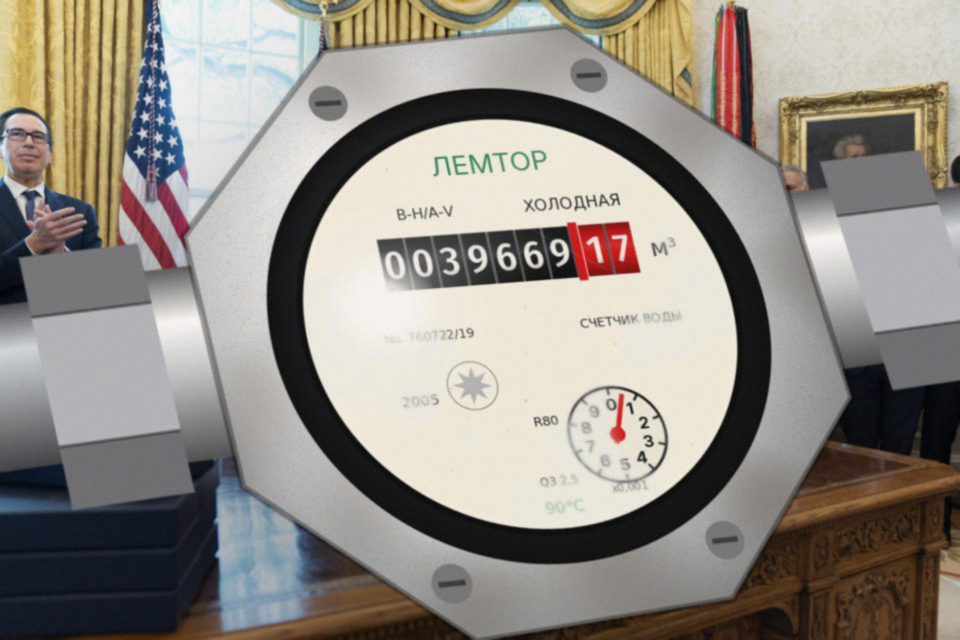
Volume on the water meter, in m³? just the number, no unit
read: 39669.170
